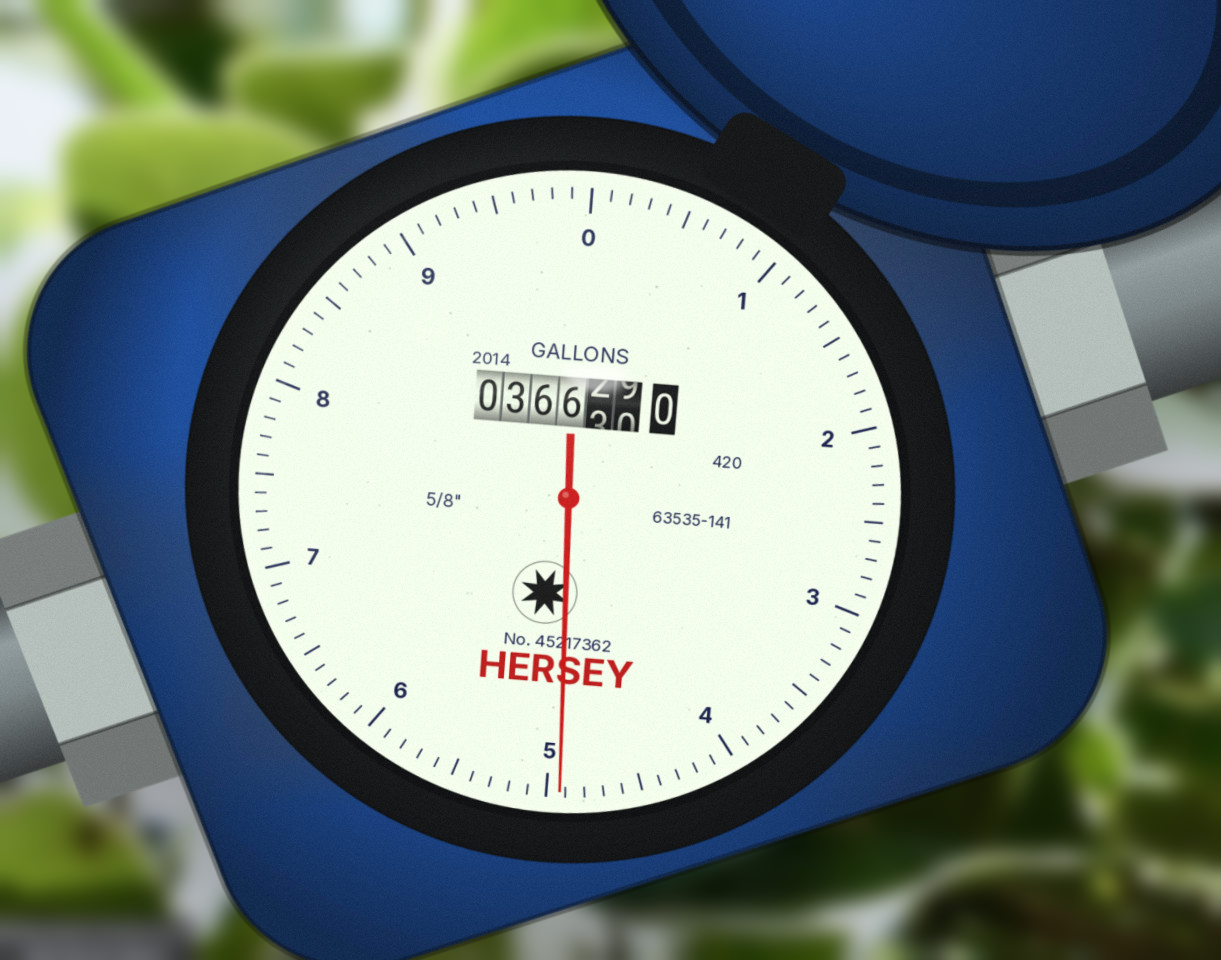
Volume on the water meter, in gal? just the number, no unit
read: 366294.9
